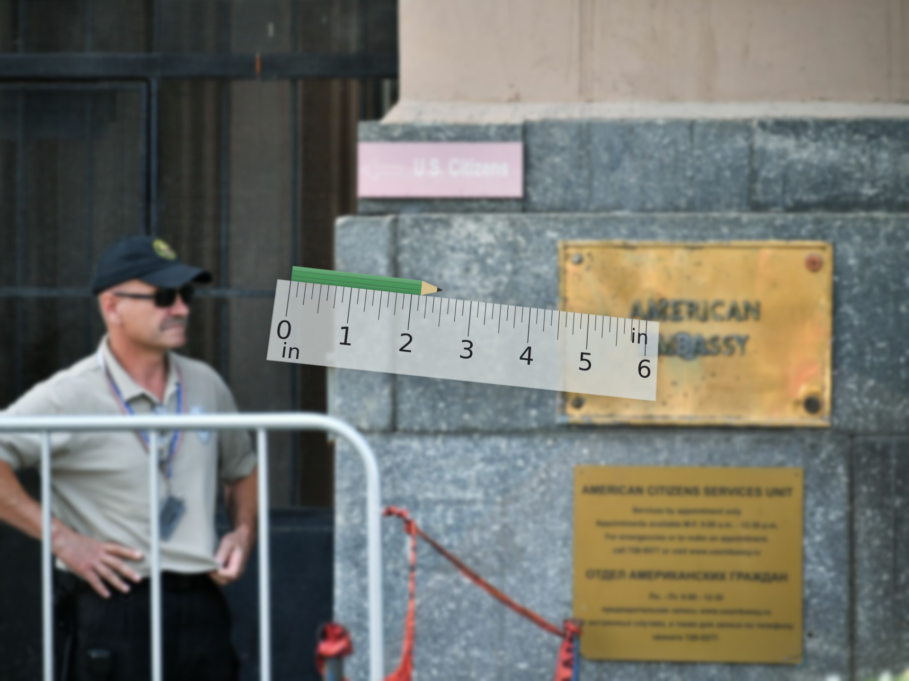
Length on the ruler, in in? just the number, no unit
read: 2.5
